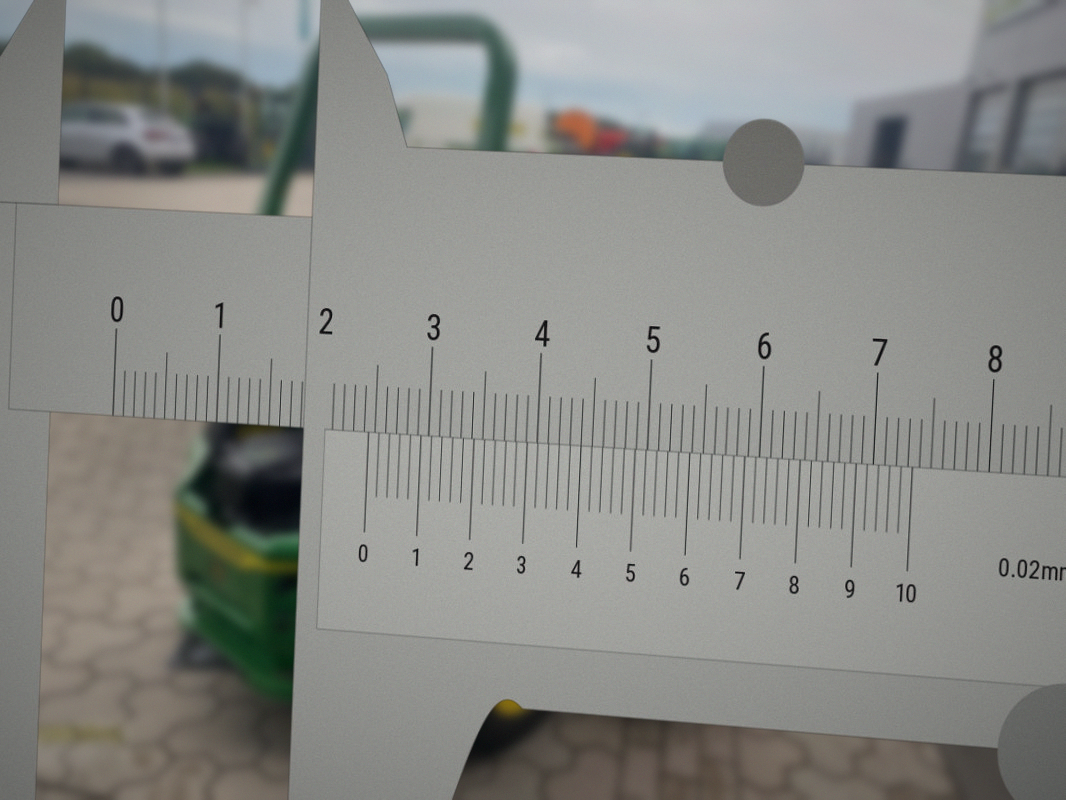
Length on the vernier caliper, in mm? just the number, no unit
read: 24.4
